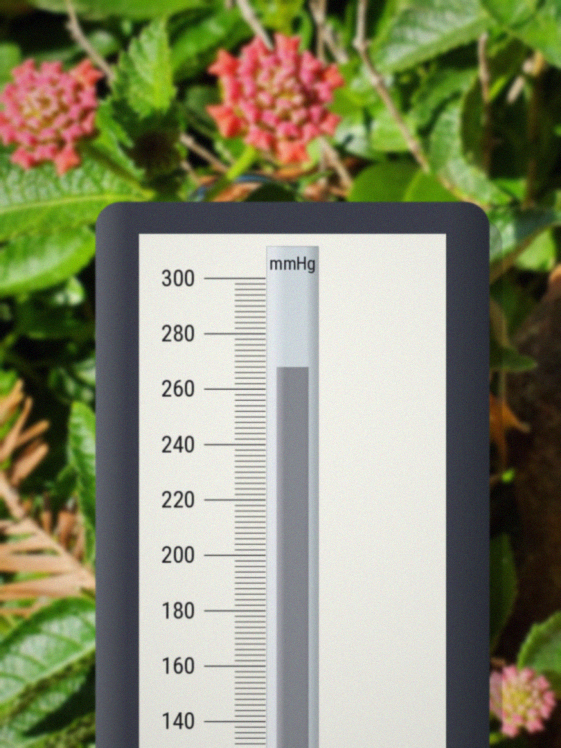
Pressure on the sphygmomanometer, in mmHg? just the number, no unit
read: 268
